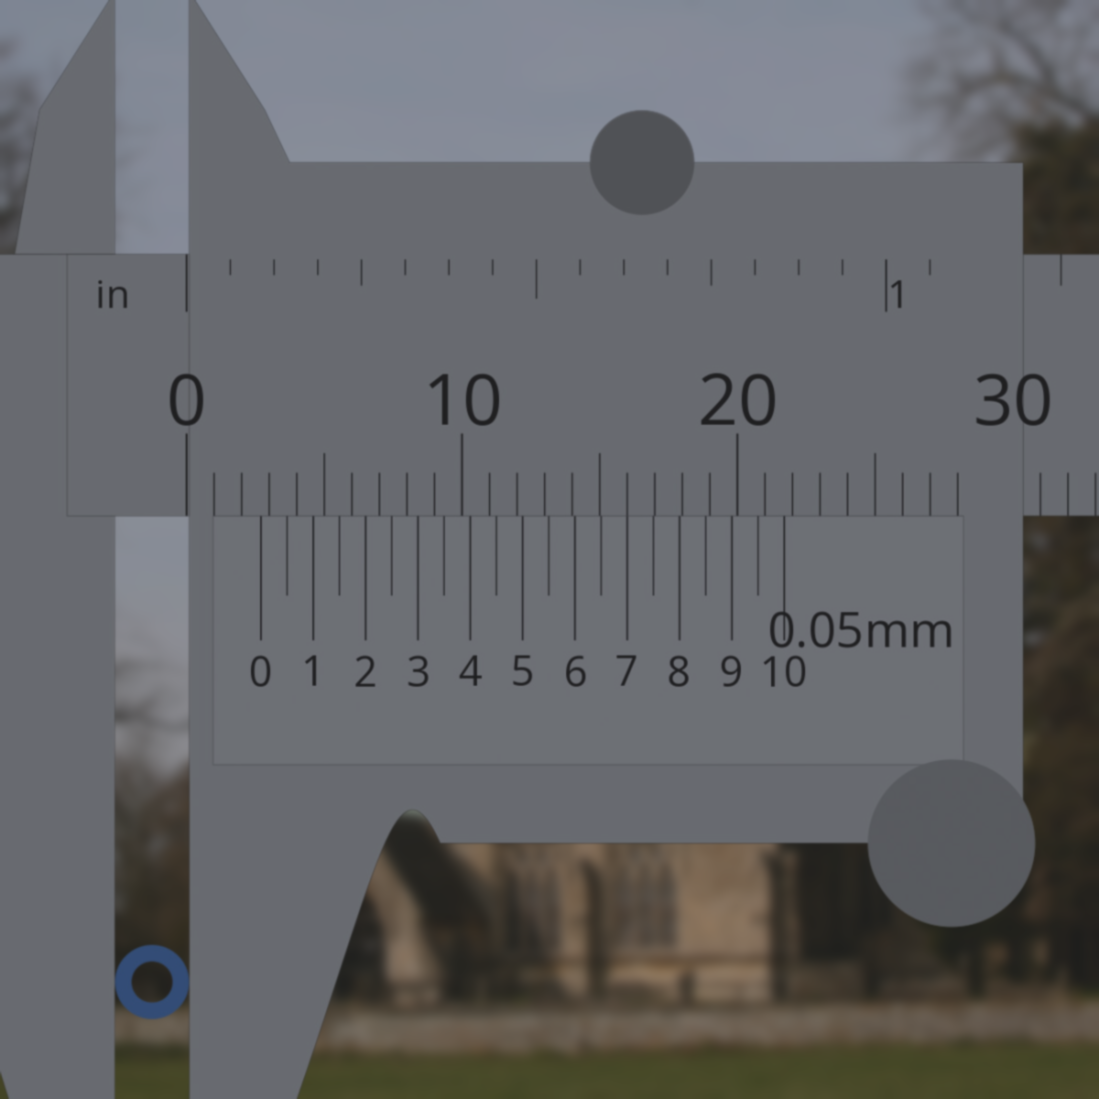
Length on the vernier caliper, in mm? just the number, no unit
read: 2.70
